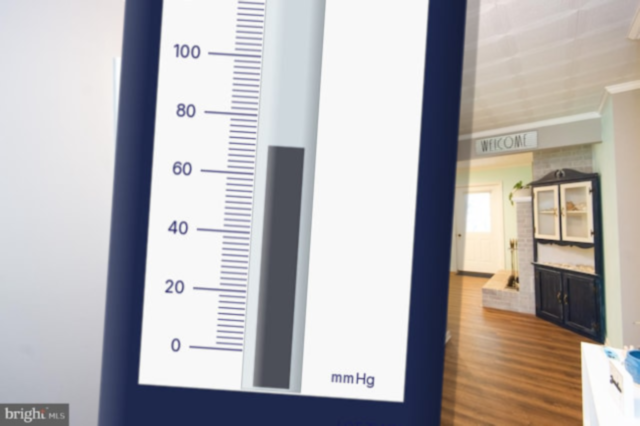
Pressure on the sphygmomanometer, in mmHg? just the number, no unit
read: 70
